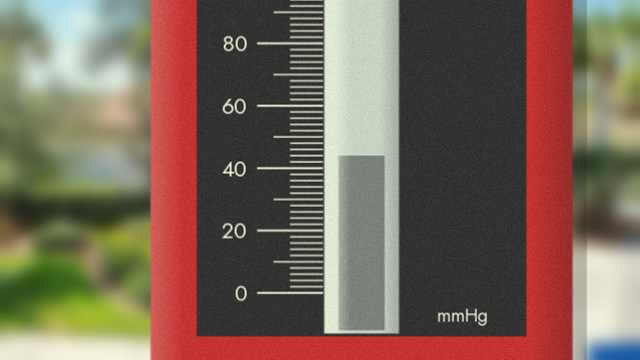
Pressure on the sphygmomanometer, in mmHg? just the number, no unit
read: 44
